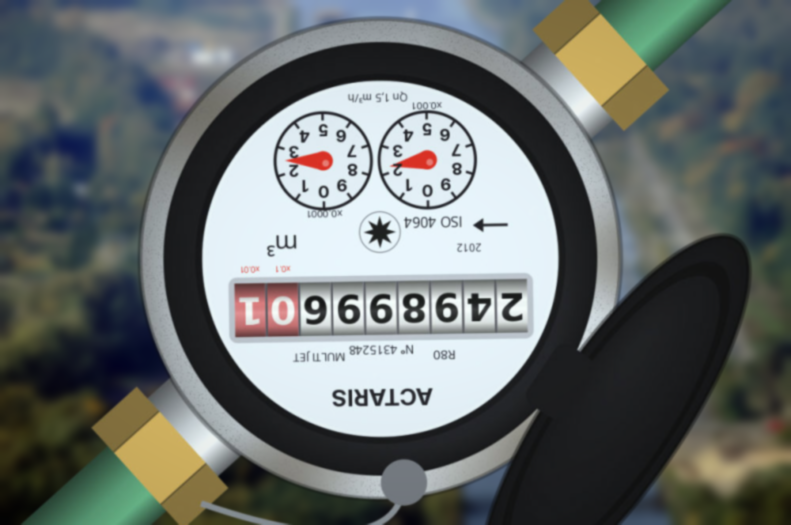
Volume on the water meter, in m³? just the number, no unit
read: 2498996.0122
